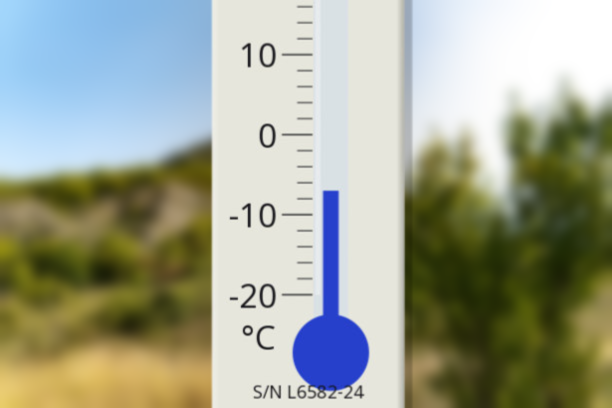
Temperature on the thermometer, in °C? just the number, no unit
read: -7
